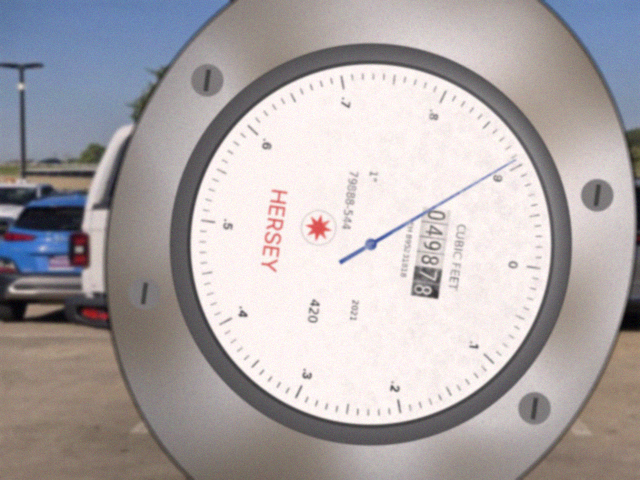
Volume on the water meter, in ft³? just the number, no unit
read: 49877.89
